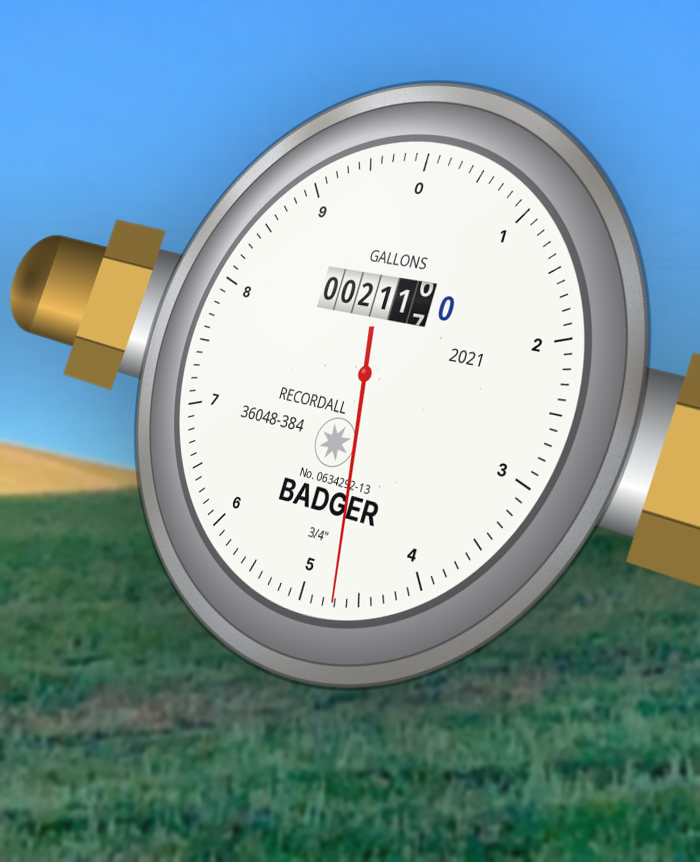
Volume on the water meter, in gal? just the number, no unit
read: 21164.7
